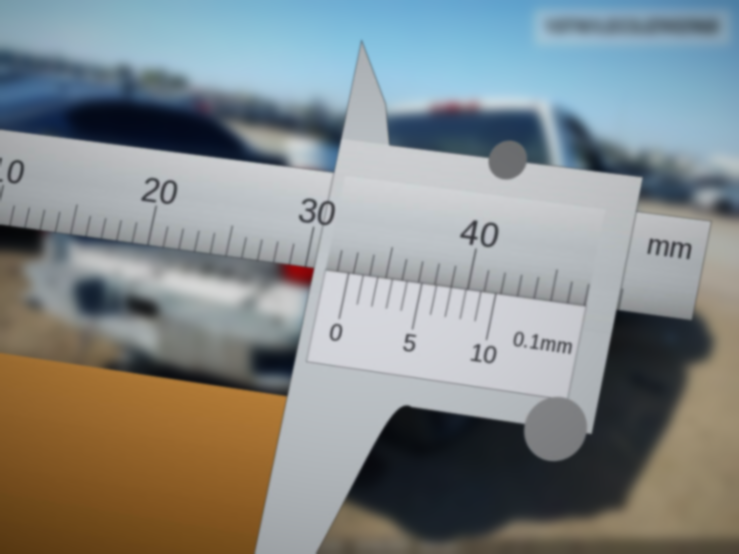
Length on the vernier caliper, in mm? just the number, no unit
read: 32.7
